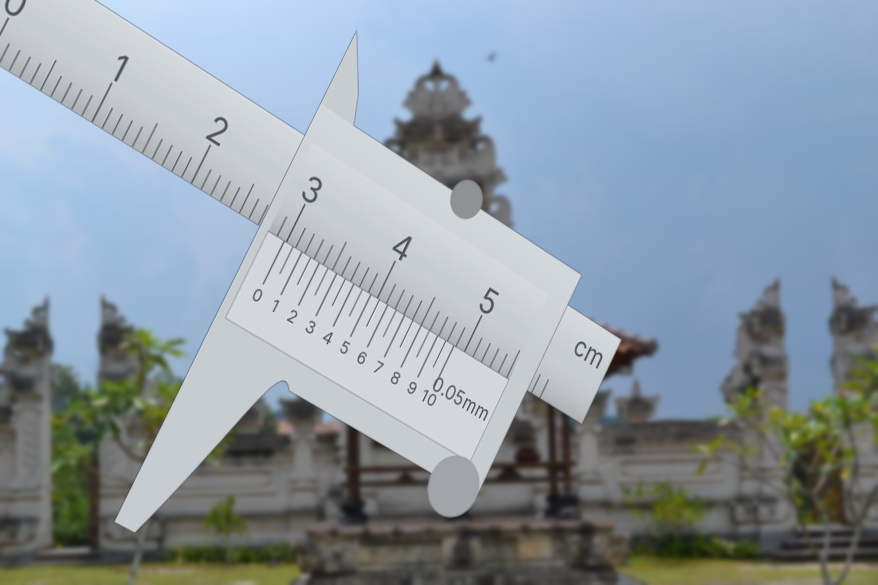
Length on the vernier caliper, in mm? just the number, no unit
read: 29.8
